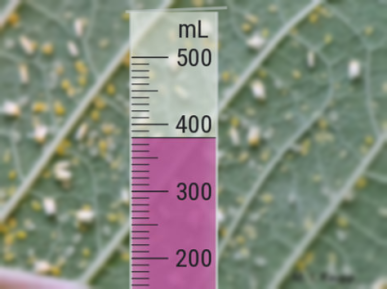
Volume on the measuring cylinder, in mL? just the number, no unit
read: 380
